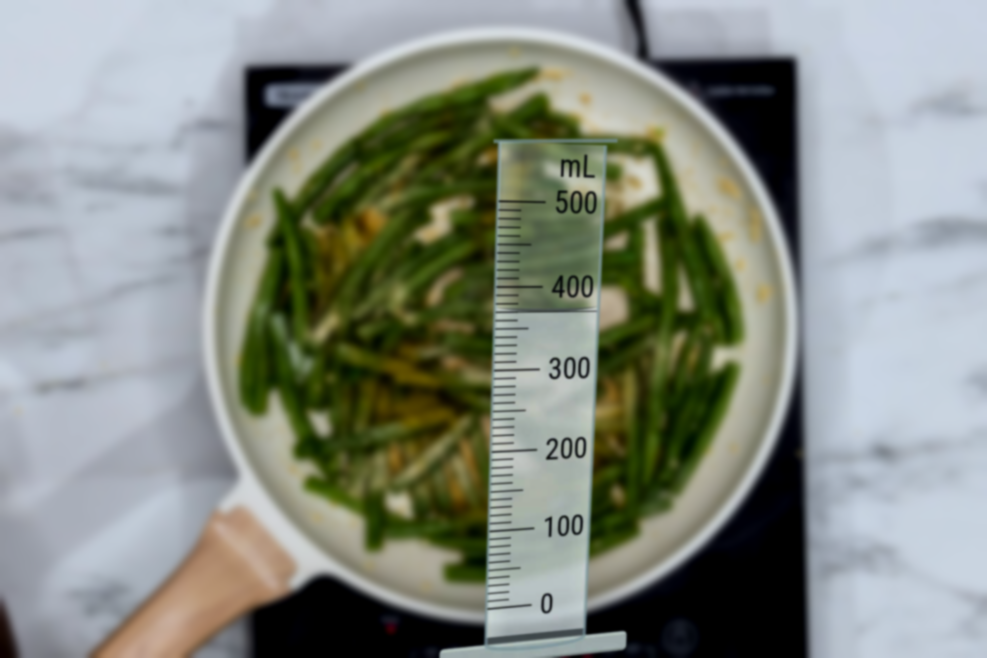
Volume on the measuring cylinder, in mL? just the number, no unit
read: 370
